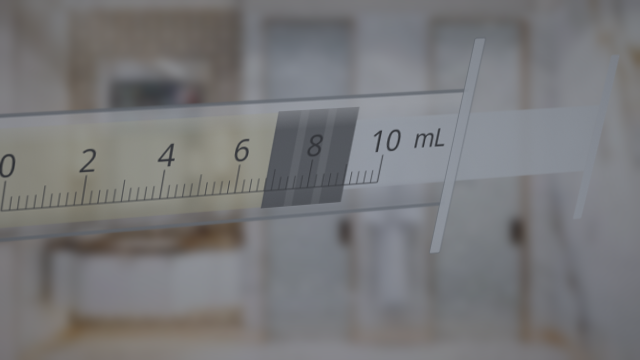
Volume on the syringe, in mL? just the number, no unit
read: 6.8
